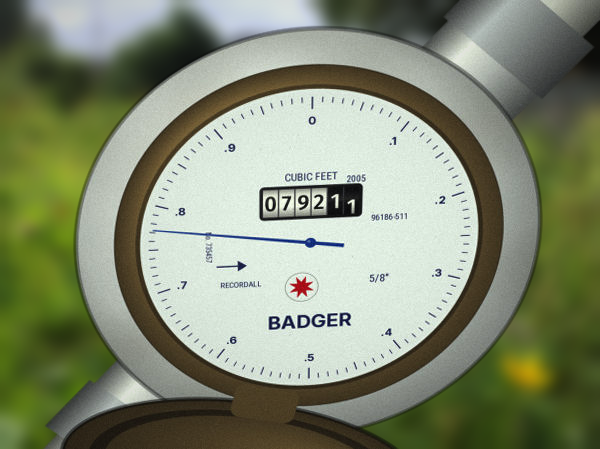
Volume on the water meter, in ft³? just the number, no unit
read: 79210.77
